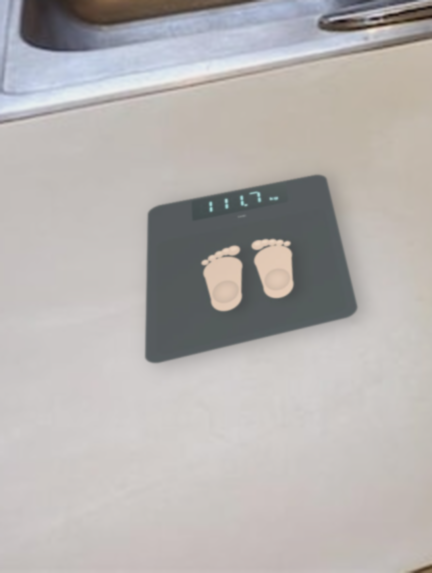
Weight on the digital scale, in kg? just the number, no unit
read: 111.7
